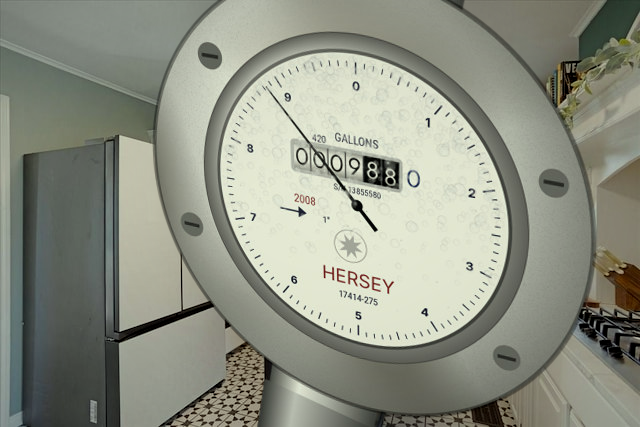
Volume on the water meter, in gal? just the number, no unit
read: 9878.8
